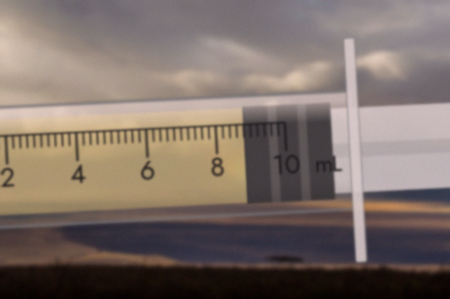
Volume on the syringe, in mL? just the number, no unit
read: 8.8
